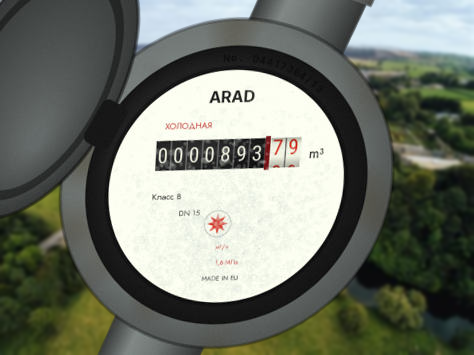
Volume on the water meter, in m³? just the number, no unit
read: 893.79
